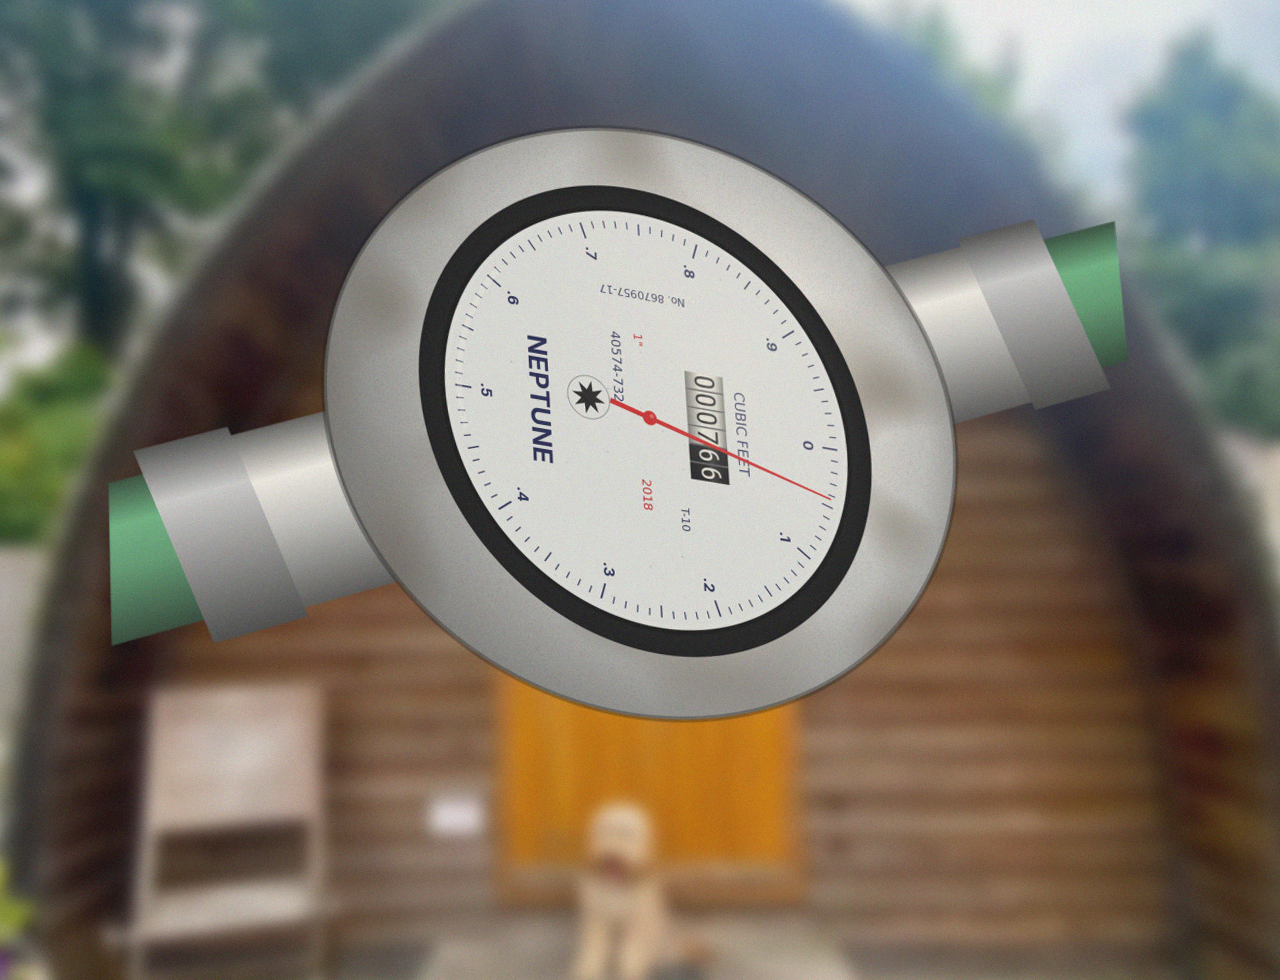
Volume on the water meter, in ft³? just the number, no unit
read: 766.04
